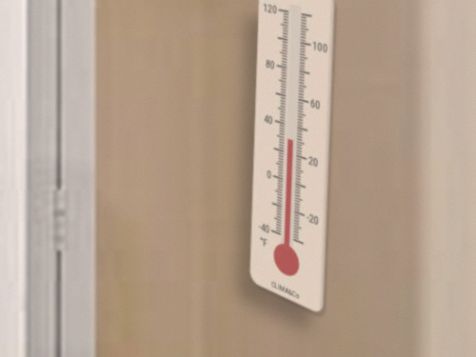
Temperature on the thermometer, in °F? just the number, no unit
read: 30
